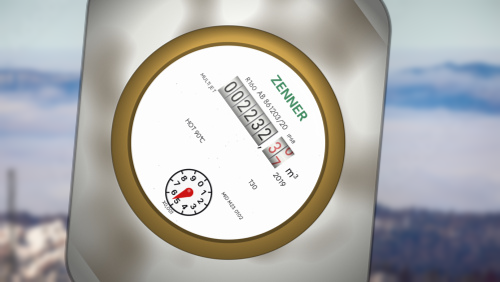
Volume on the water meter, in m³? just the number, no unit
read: 2232.365
